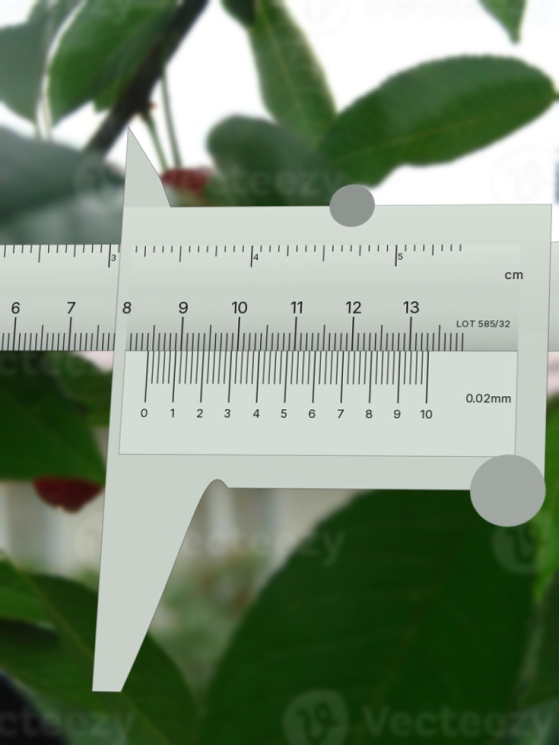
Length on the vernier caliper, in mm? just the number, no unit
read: 84.2
